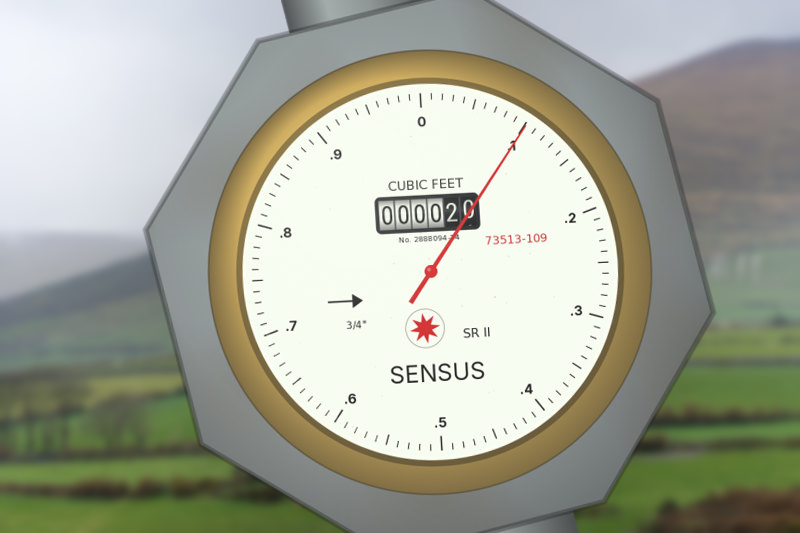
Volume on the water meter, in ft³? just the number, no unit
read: 20.10
